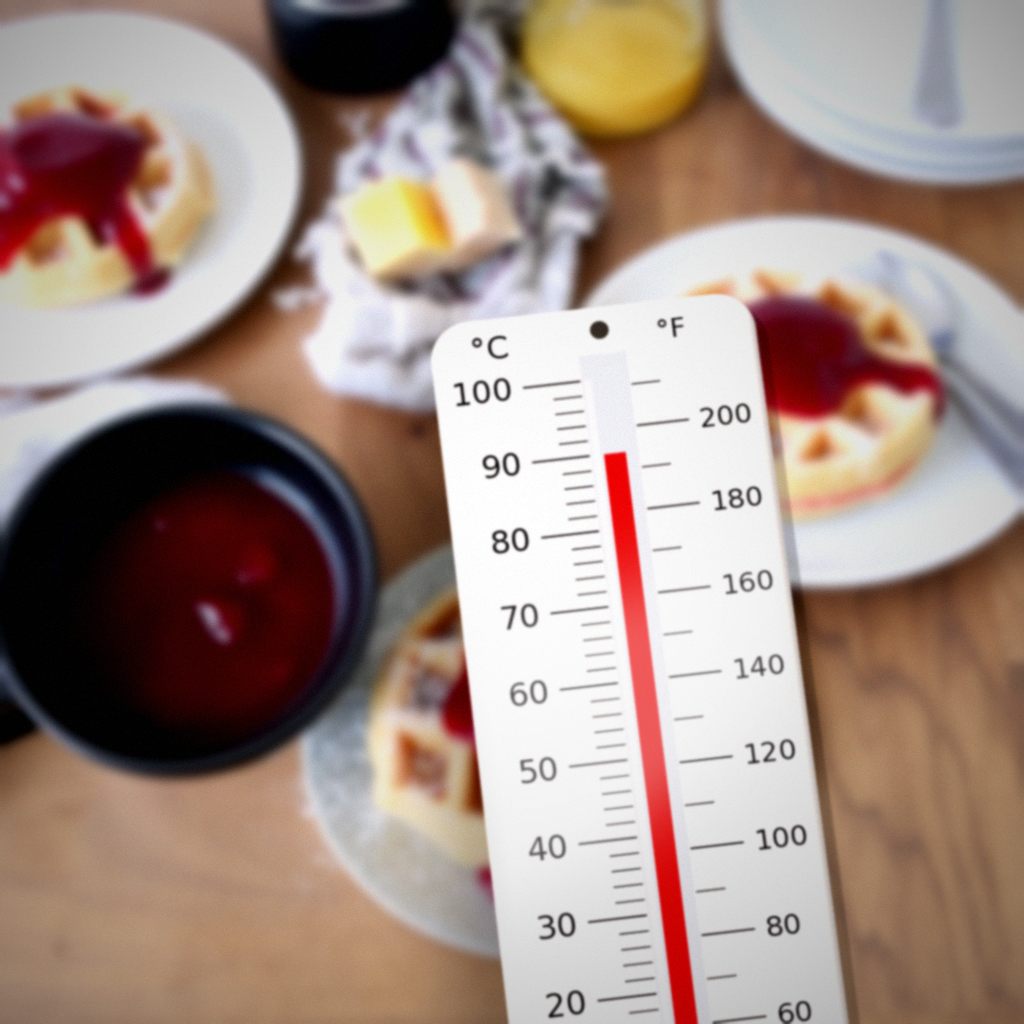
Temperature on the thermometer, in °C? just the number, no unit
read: 90
